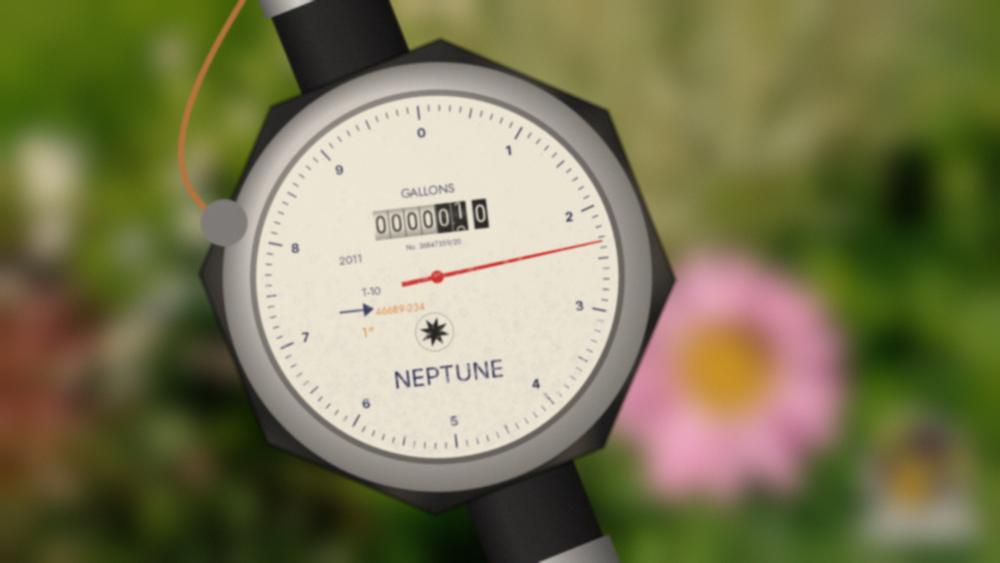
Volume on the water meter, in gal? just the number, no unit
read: 12.3
